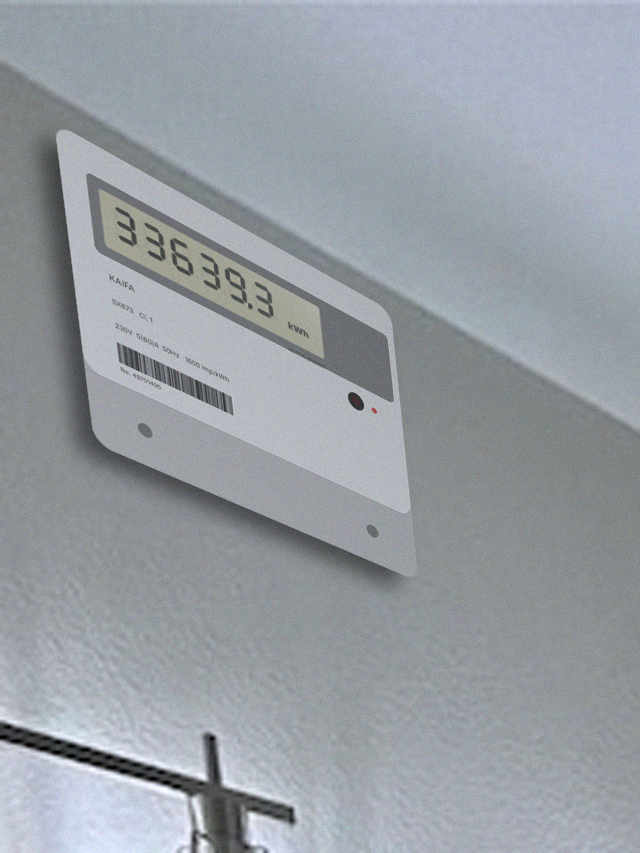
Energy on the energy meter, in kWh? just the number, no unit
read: 33639.3
